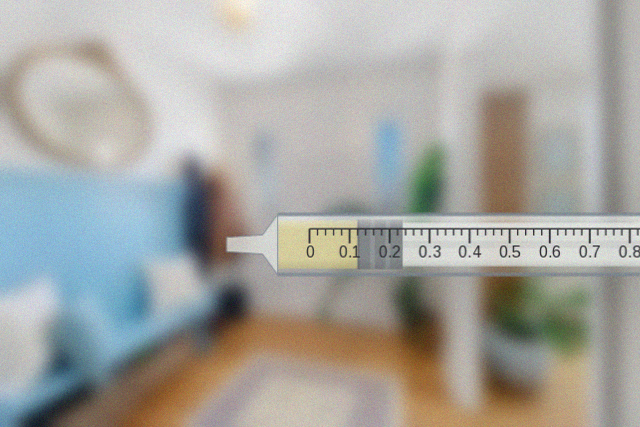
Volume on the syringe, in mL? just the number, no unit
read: 0.12
